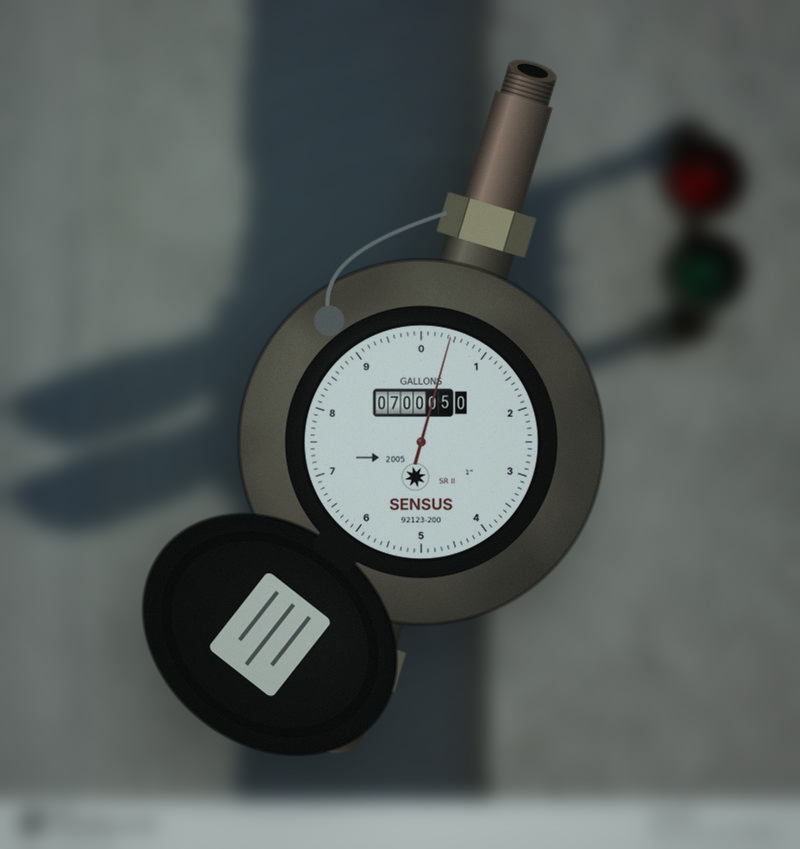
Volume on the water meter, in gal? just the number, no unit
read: 700050.4
